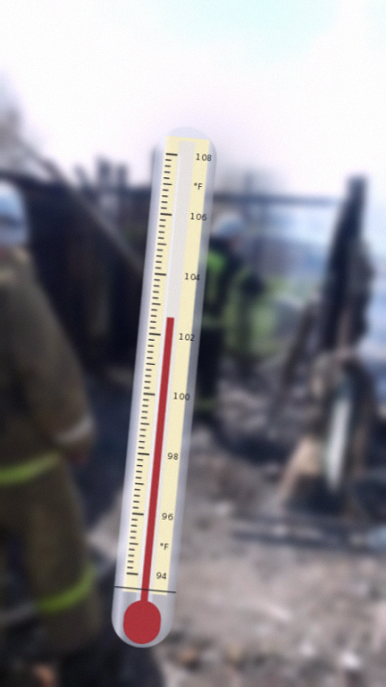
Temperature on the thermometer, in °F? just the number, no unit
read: 102.6
